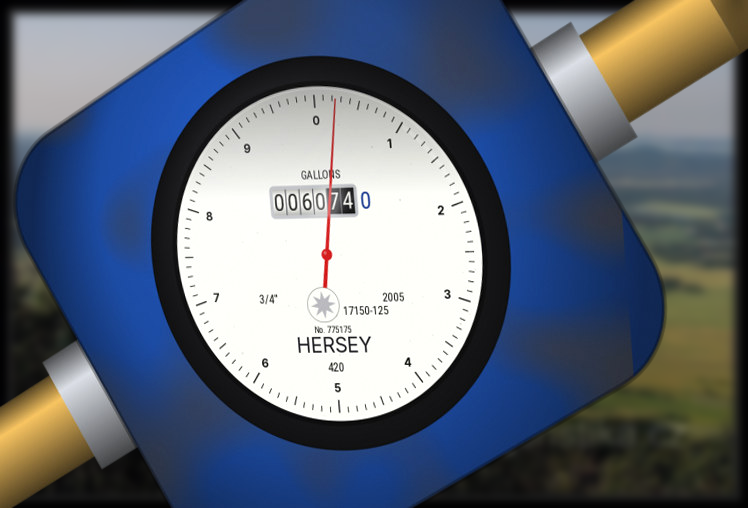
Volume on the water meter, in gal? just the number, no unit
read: 60740.2
